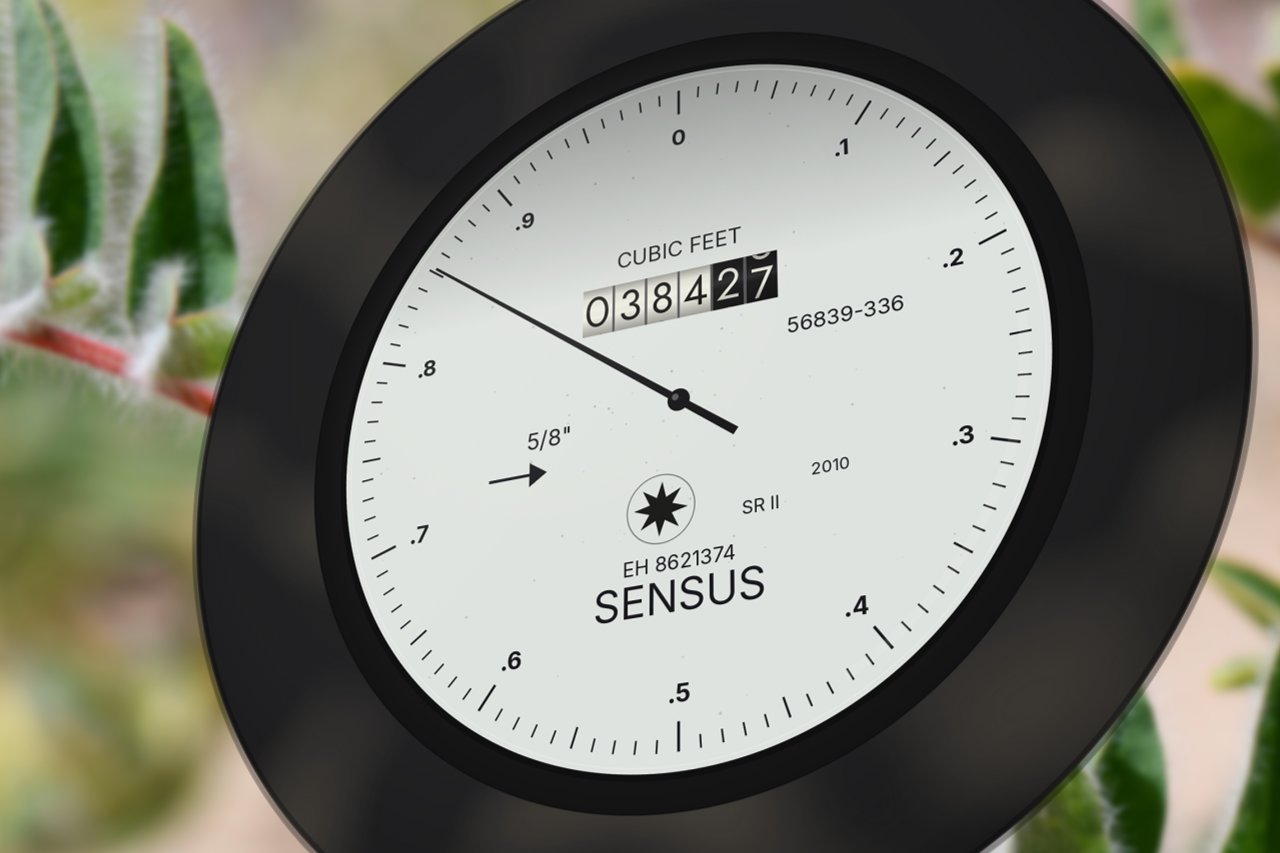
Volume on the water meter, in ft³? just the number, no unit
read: 38426.85
